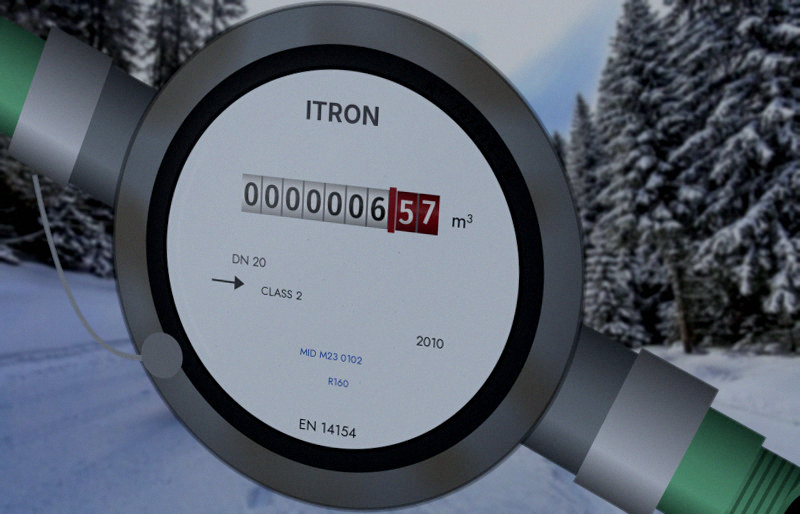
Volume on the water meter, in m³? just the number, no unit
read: 6.57
